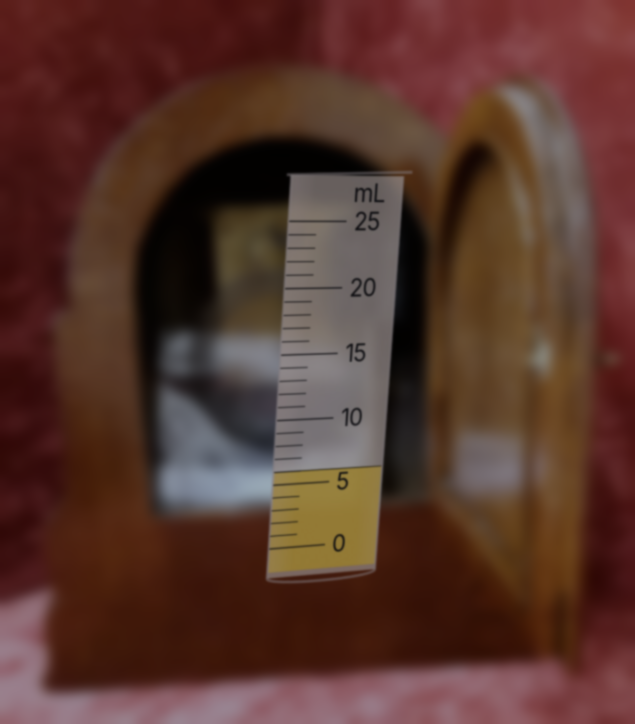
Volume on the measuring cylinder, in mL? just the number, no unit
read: 6
